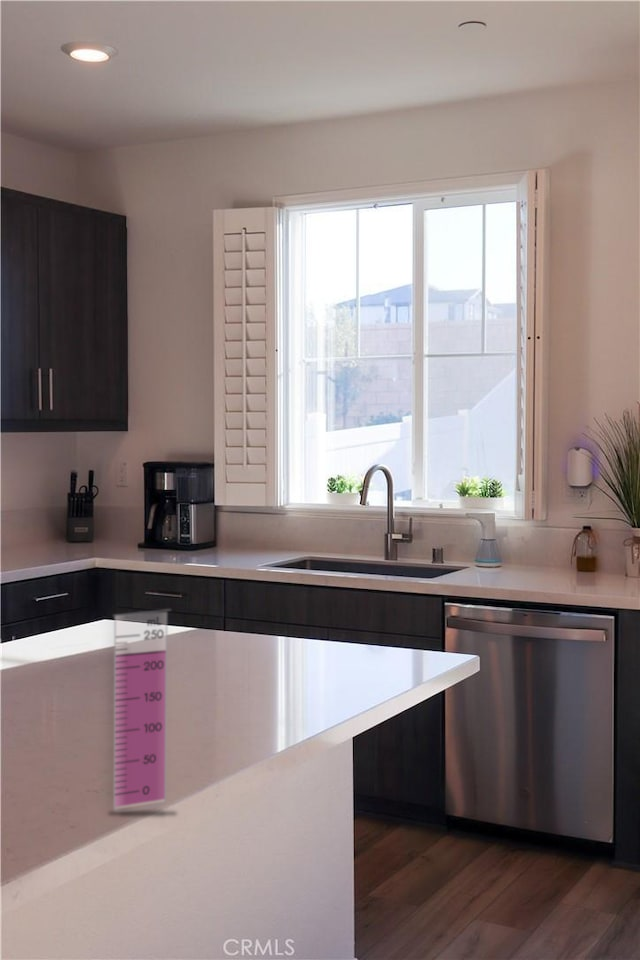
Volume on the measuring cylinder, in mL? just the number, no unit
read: 220
